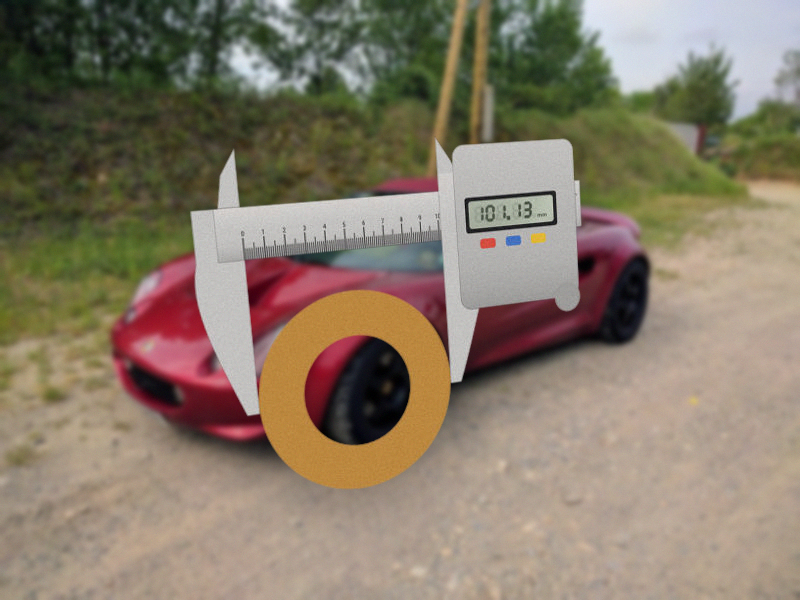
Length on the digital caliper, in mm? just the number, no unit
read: 101.13
